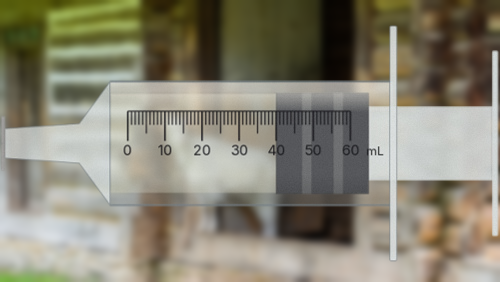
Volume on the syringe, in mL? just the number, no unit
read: 40
